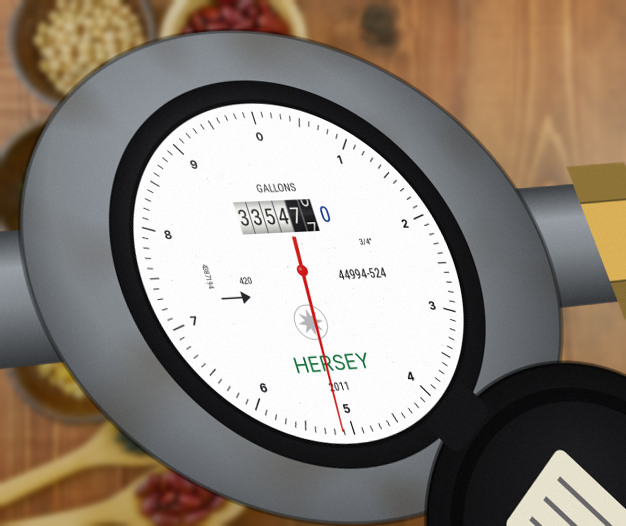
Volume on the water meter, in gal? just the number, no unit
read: 3354765.1
